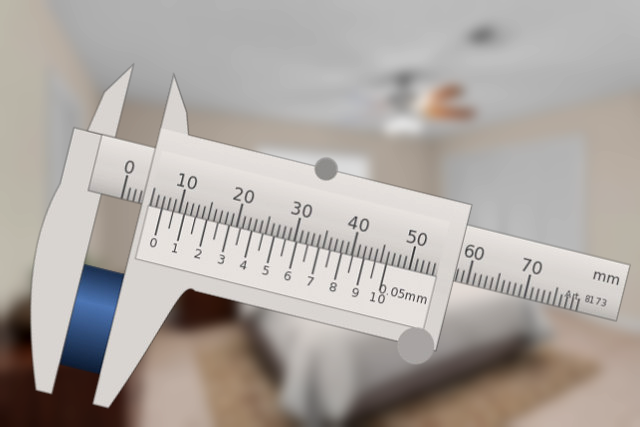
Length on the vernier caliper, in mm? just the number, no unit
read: 7.0
